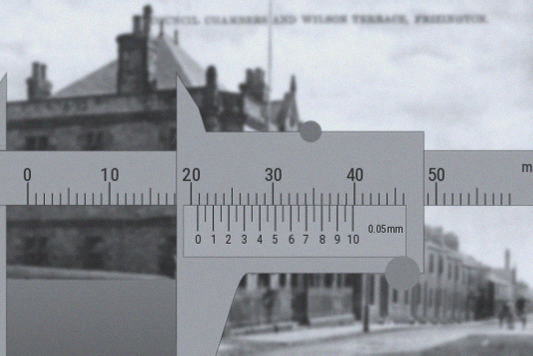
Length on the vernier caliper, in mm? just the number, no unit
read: 20.8
